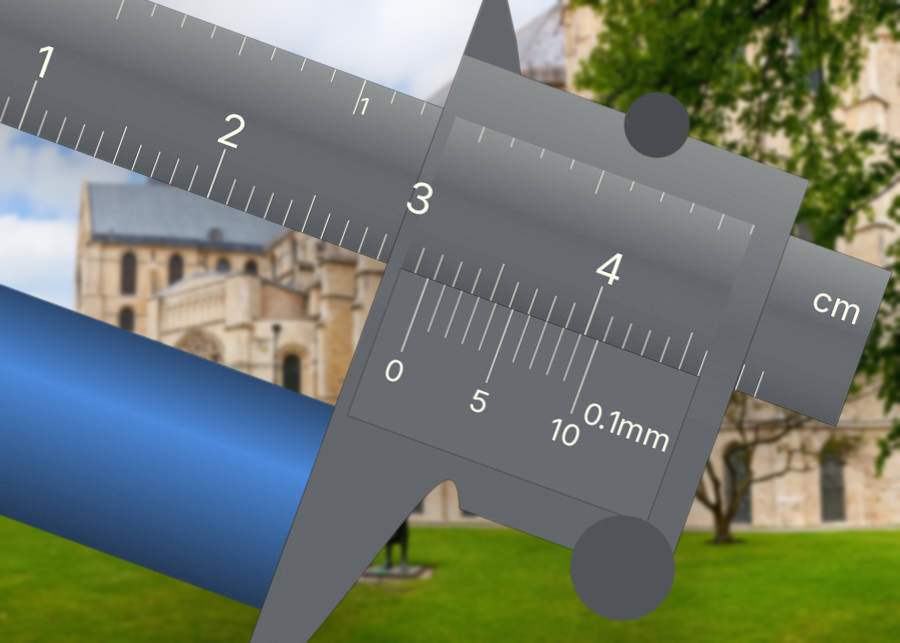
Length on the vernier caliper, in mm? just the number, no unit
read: 31.7
